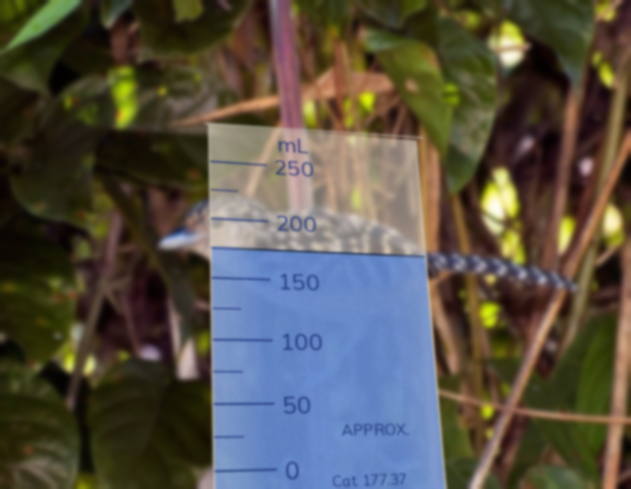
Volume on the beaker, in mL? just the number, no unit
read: 175
